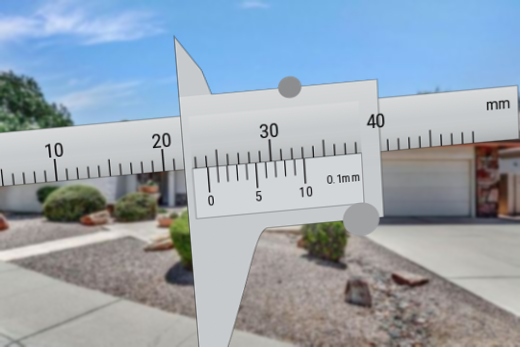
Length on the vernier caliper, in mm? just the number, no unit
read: 24.1
